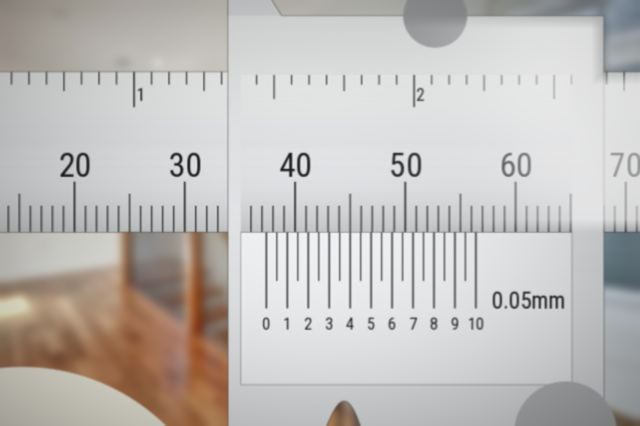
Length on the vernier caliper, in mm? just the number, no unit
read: 37.4
